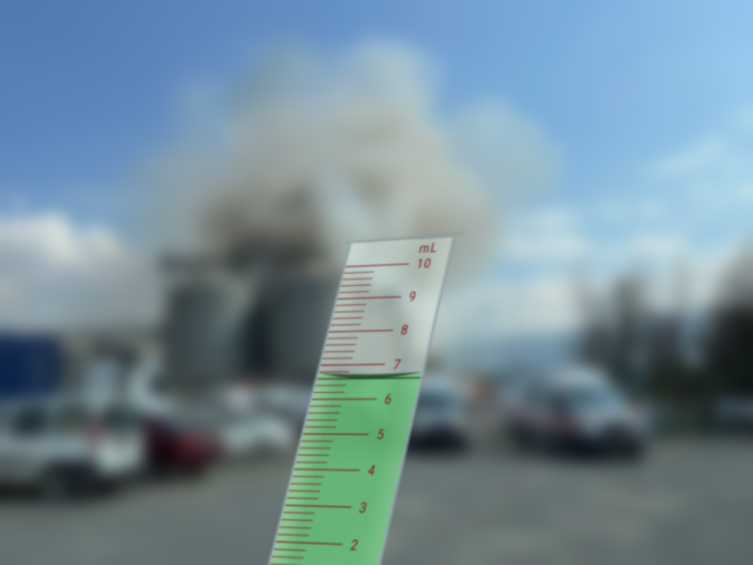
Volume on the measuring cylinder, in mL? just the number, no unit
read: 6.6
